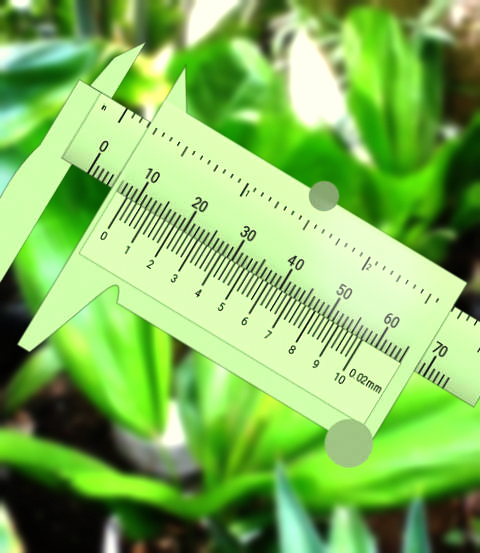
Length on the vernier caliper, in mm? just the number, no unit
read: 8.2
